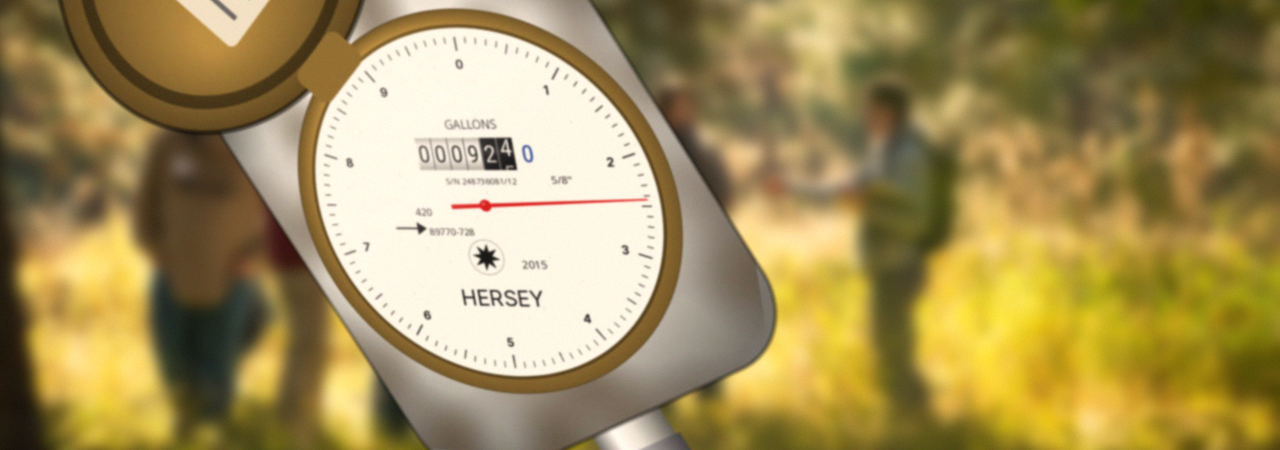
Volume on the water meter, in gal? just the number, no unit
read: 9242.4
